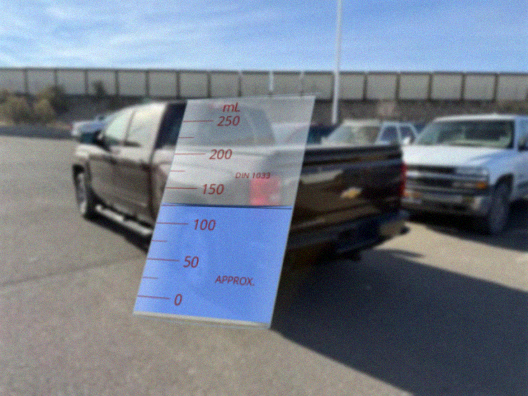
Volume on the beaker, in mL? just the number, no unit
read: 125
